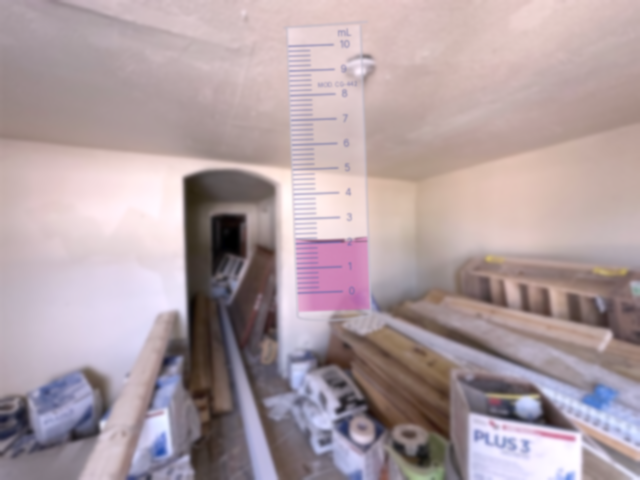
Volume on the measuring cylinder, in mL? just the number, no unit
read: 2
